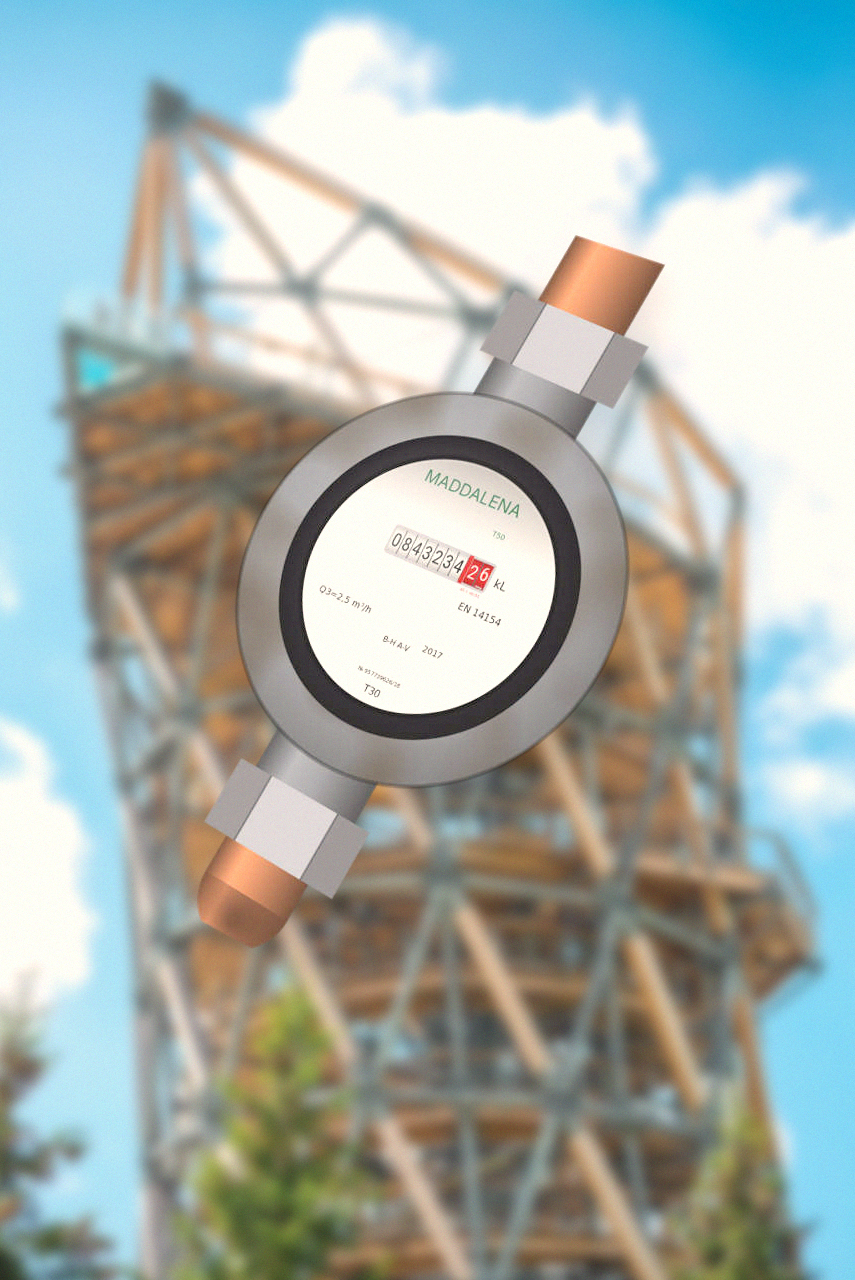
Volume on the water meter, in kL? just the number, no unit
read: 843234.26
